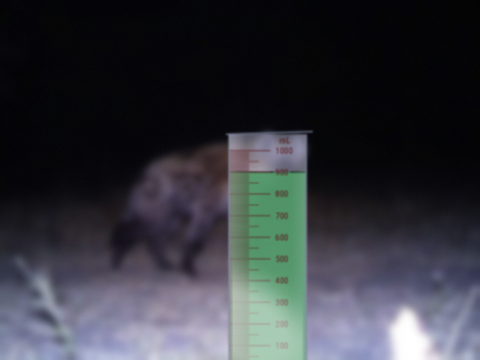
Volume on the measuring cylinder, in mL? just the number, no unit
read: 900
